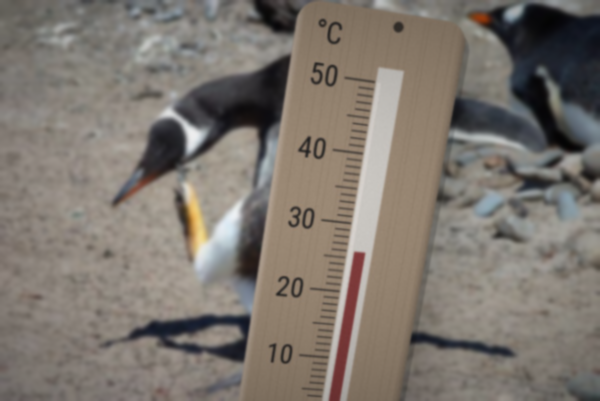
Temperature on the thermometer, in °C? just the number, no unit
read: 26
